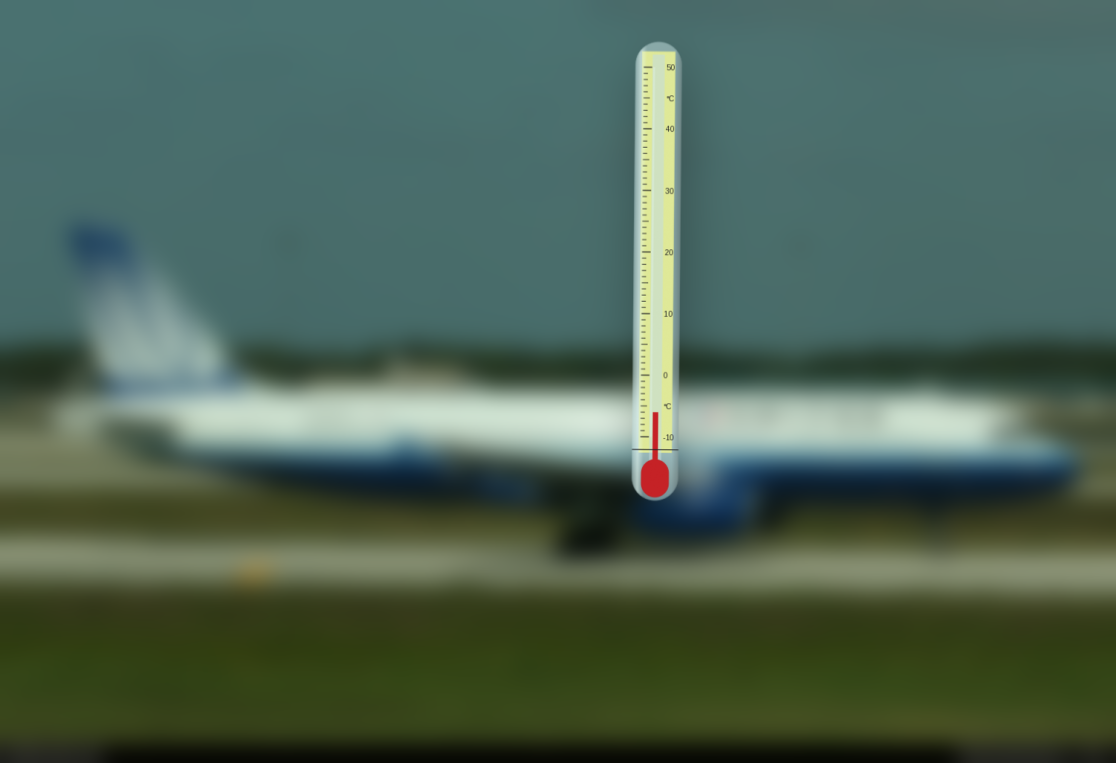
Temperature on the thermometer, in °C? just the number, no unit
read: -6
